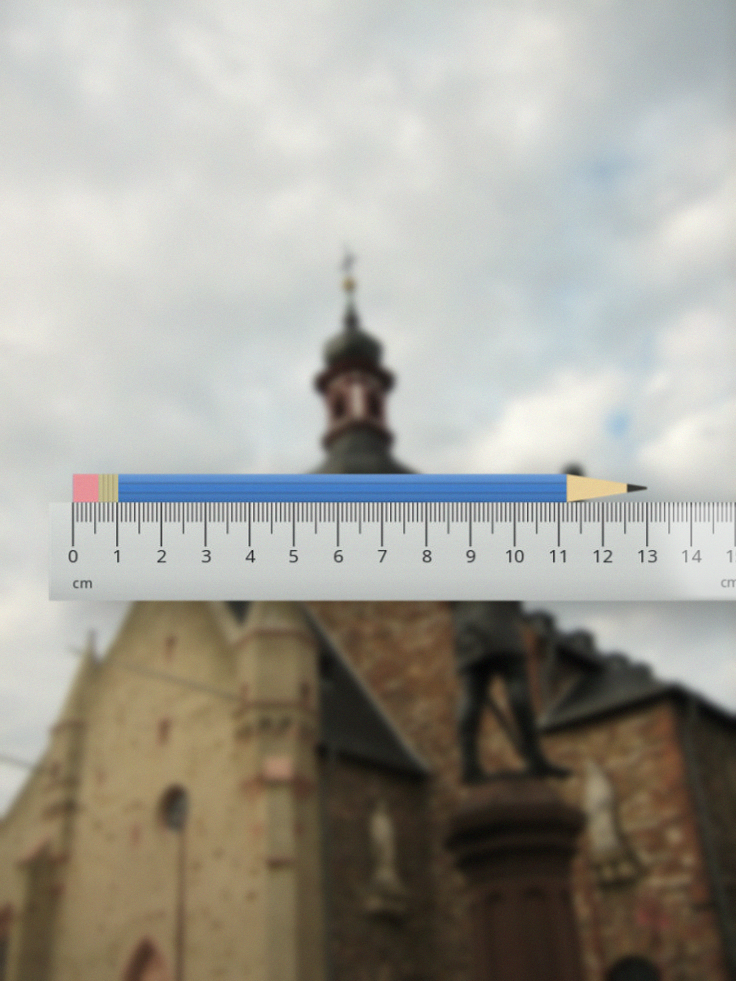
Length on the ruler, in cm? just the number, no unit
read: 13
